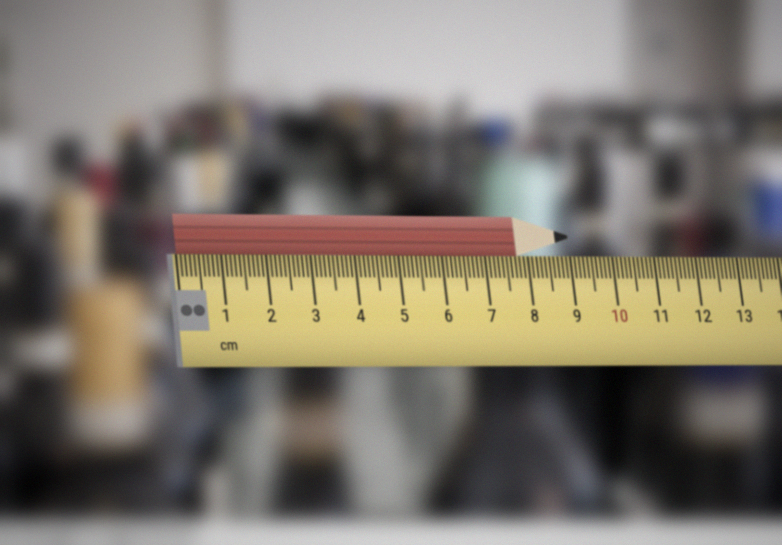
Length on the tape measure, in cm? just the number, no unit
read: 9
